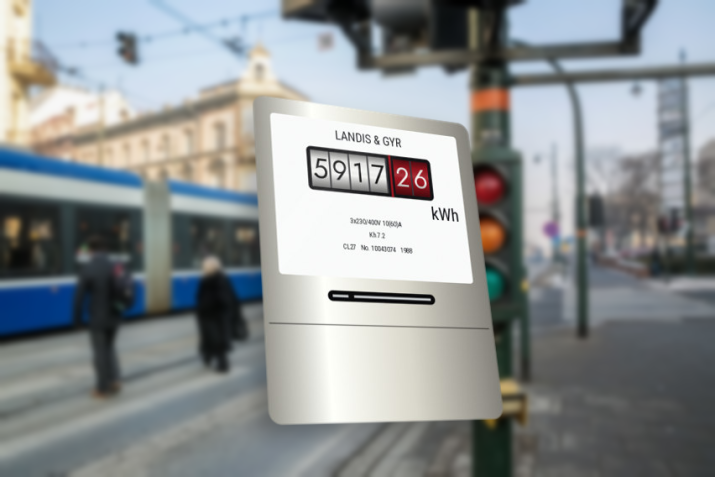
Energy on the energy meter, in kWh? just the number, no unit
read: 5917.26
